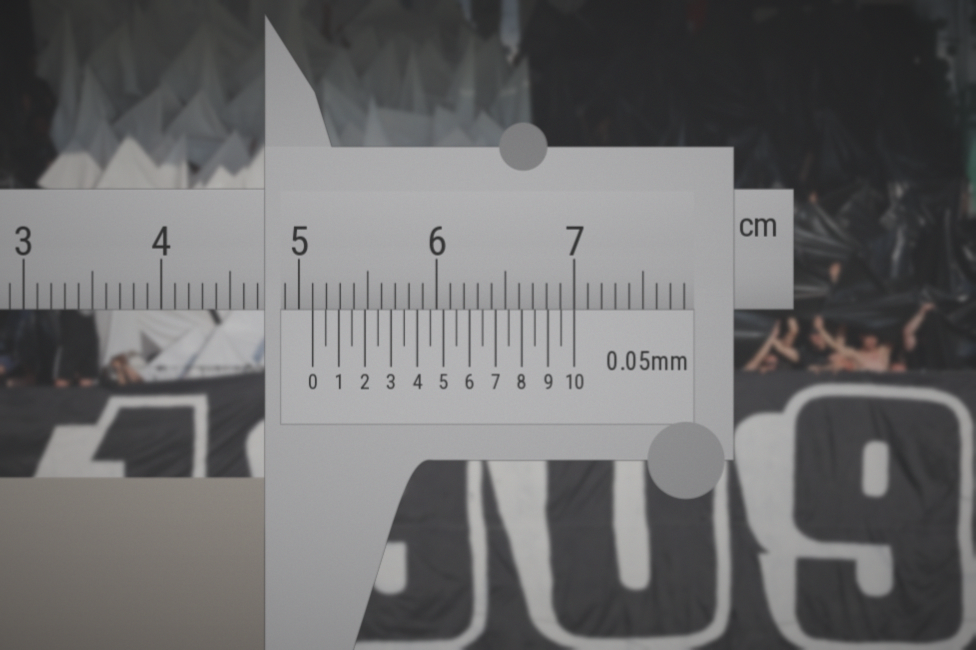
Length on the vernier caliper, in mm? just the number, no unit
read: 51.0
